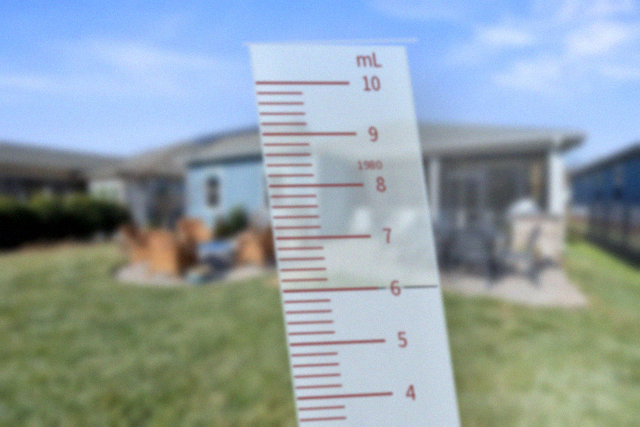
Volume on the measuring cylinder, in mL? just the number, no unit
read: 6
